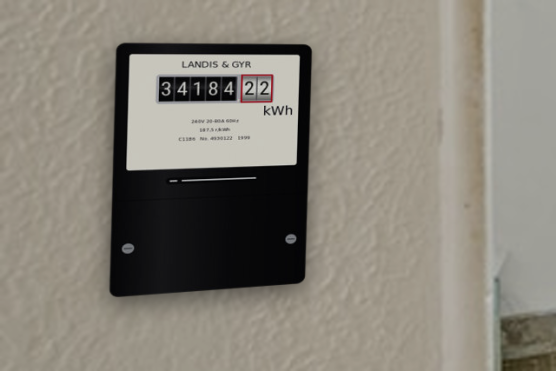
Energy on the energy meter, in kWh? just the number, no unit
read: 34184.22
